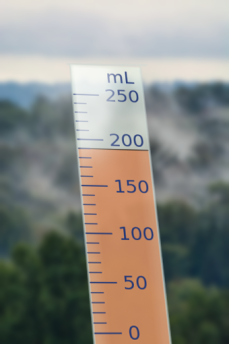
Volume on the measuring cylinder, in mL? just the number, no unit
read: 190
